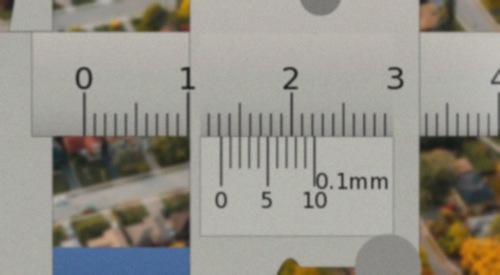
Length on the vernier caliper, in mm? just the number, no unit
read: 13.2
